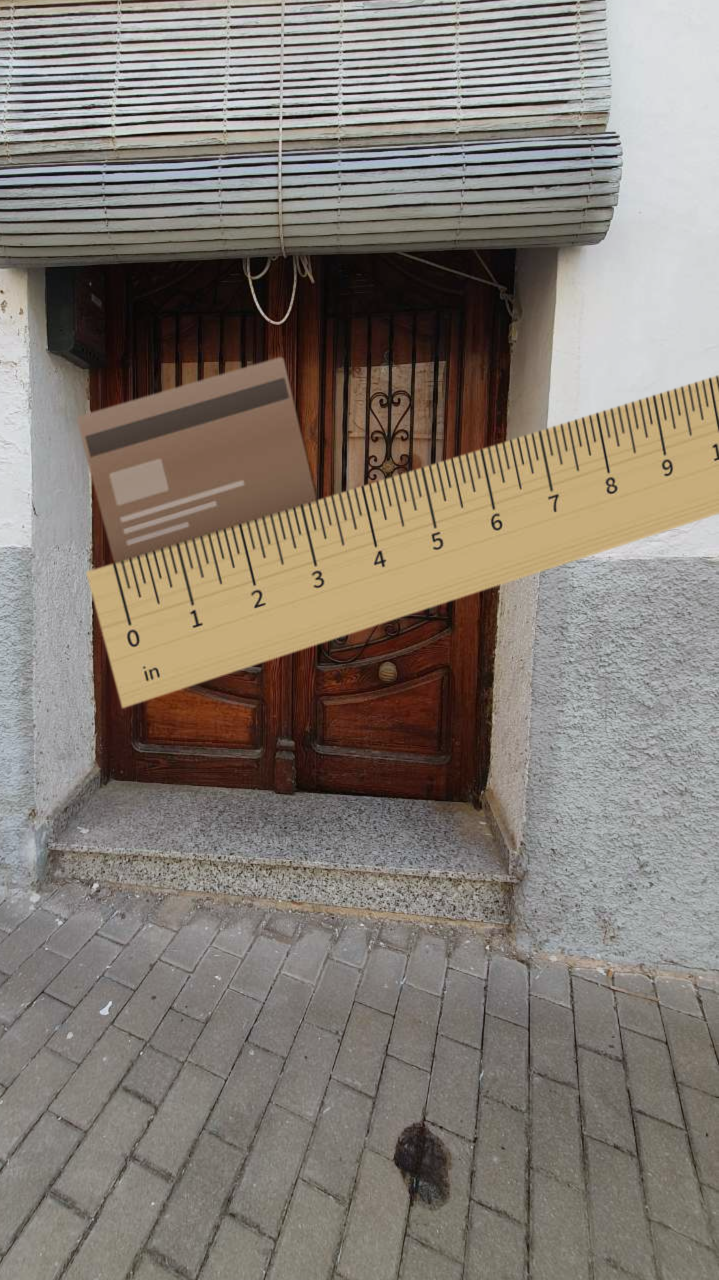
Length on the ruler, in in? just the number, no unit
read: 3.25
